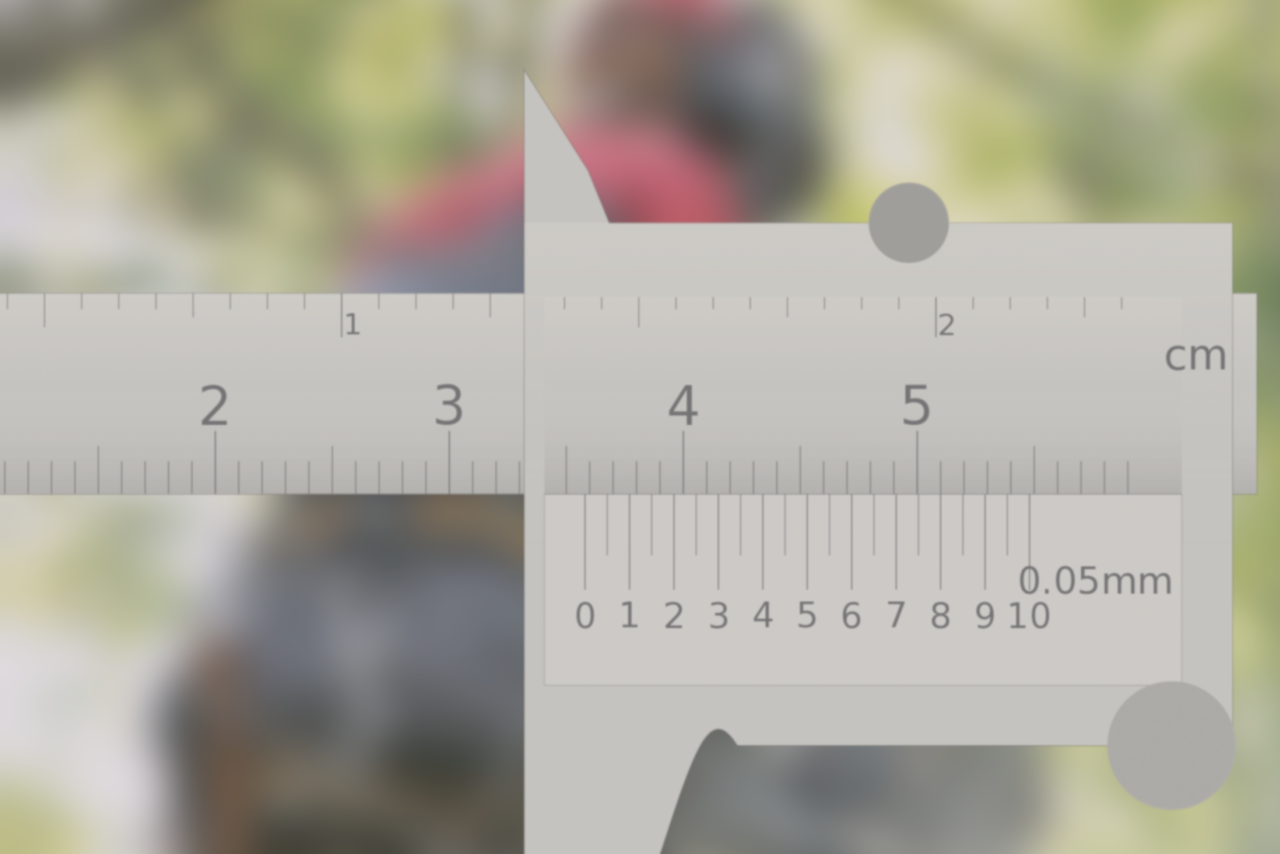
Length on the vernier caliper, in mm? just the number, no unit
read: 35.8
